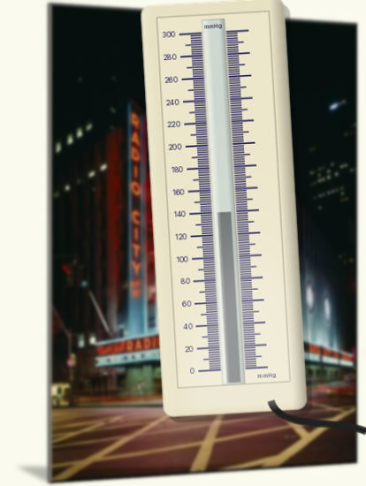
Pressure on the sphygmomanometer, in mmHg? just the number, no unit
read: 140
